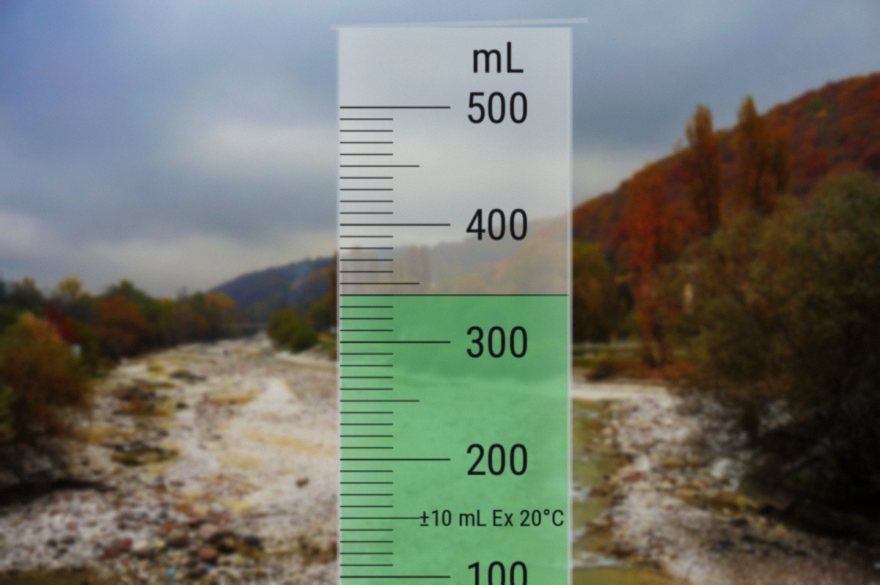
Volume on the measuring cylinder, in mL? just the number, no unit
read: 340
